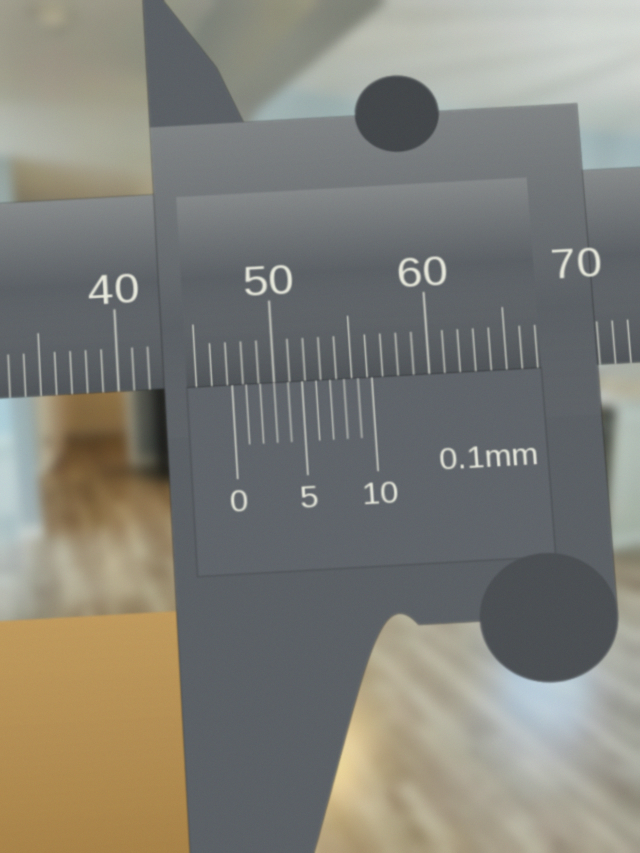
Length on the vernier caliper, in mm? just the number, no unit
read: 47.3
